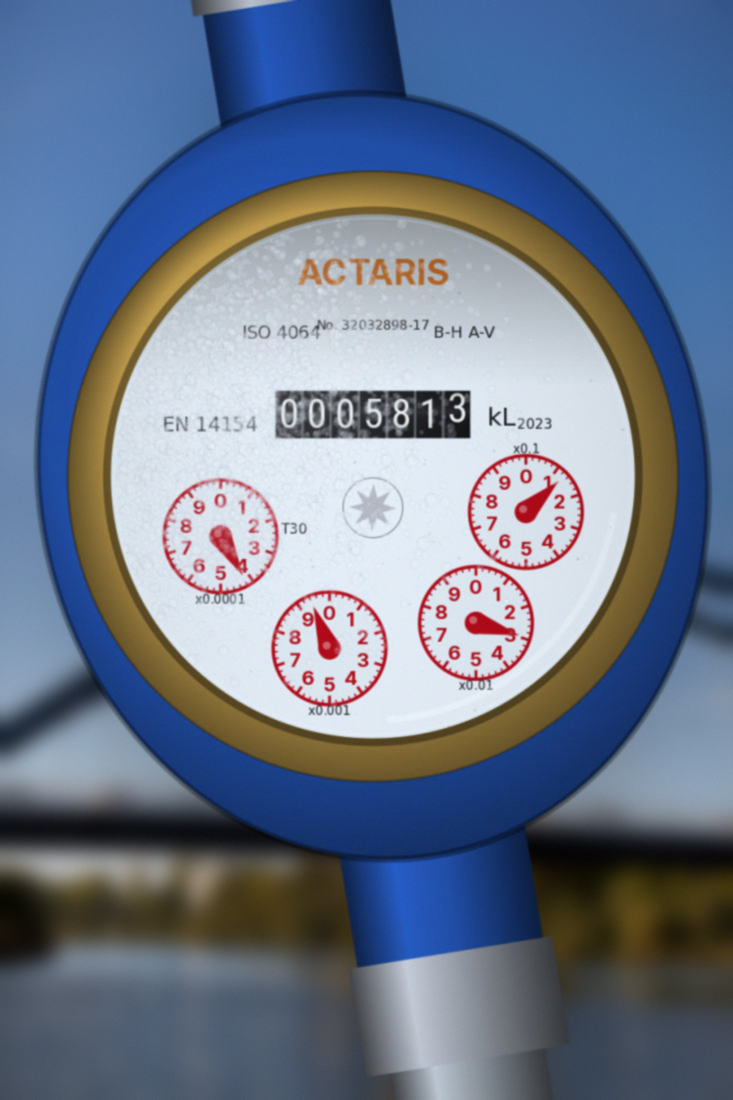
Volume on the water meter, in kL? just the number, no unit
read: 5813.1294
